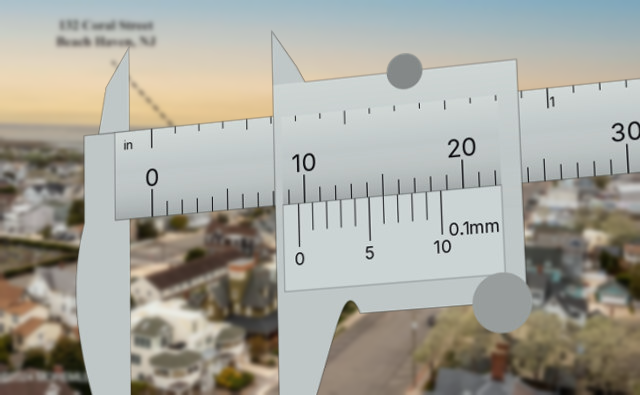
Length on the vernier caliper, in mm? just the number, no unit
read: 9.6
